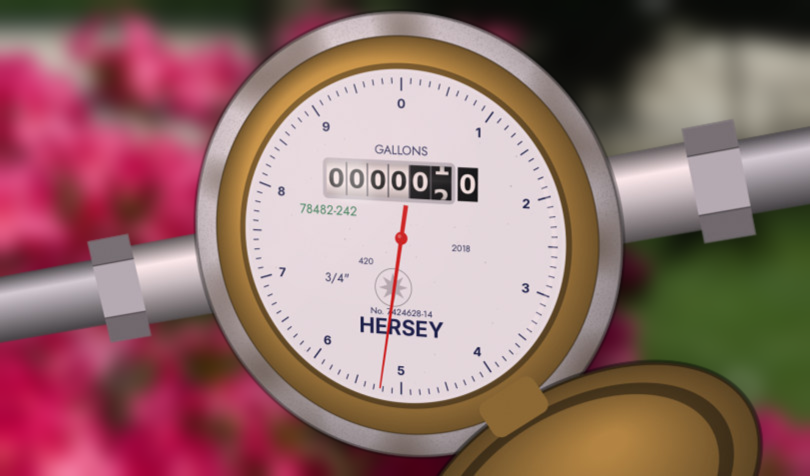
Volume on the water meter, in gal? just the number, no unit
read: 15.2
